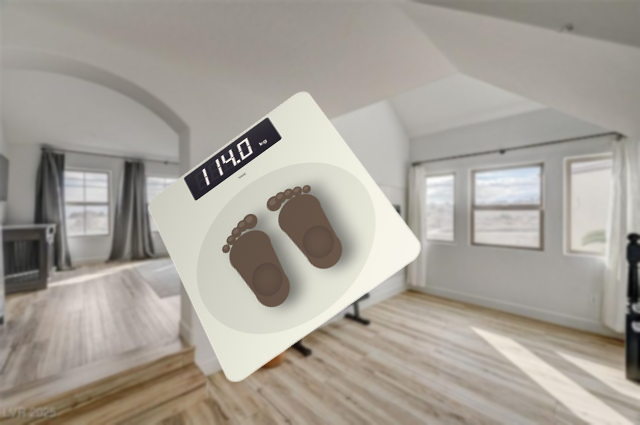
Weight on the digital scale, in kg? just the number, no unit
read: 114.0
